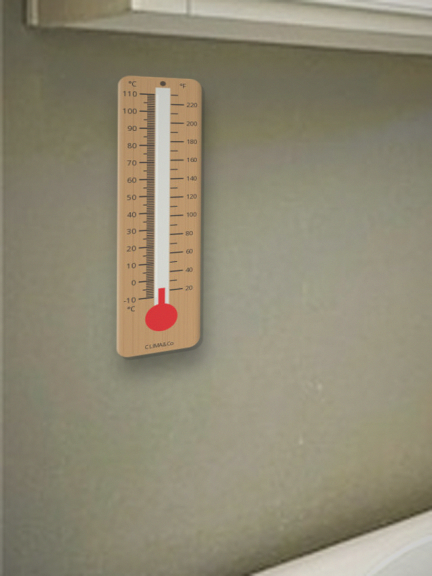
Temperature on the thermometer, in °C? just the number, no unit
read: -5
